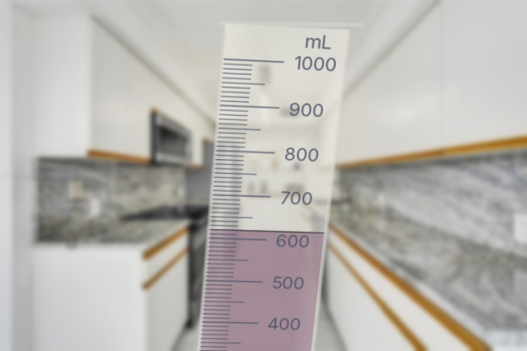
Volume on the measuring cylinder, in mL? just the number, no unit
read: 620
